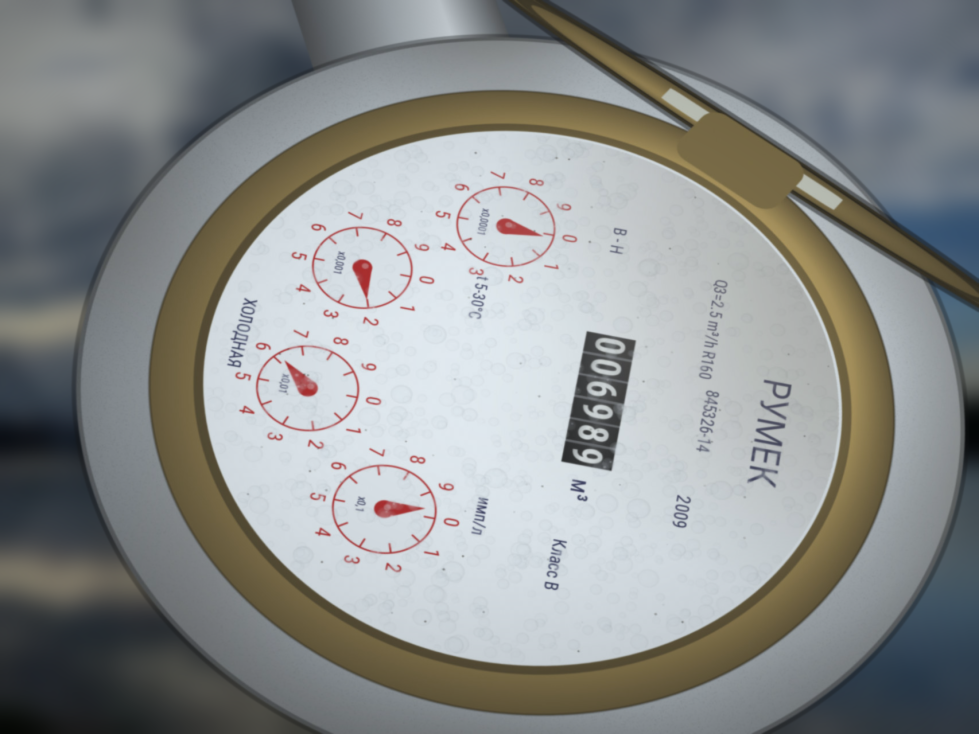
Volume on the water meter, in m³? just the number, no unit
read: 6988.9620
